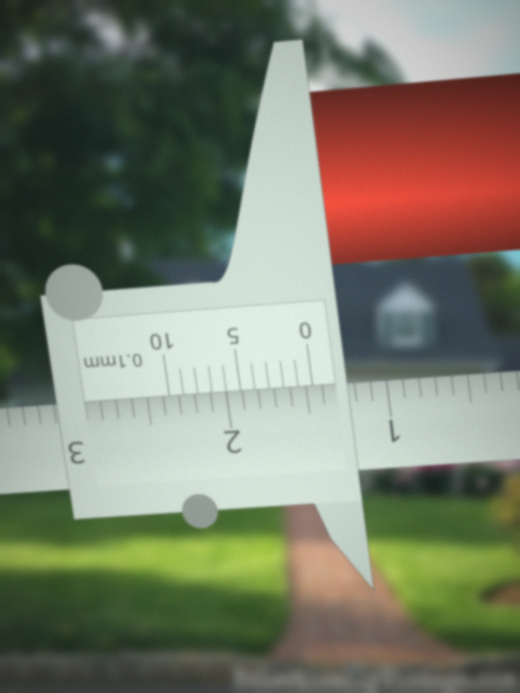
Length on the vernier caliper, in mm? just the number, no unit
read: 14.6
